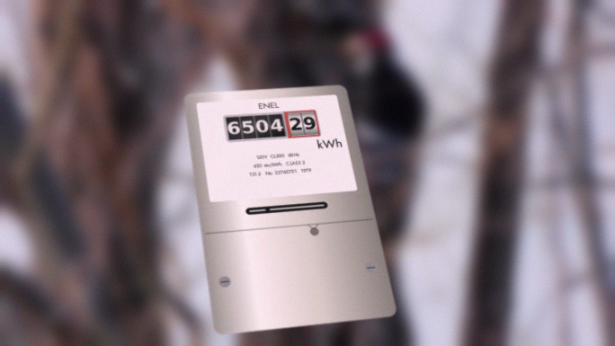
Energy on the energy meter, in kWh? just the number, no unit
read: 6504.29
